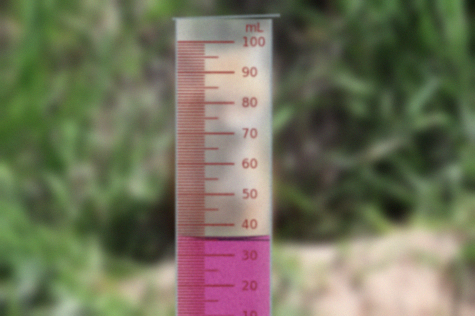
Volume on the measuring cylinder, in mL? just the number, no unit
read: 35
